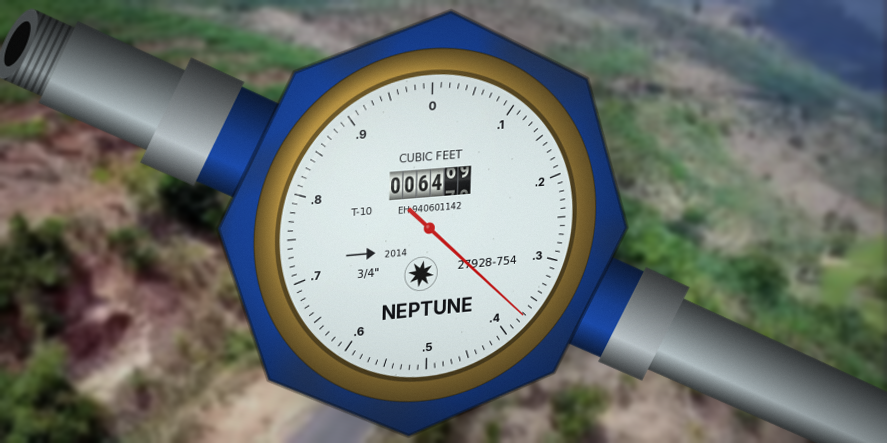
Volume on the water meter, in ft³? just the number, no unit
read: 6469.37
